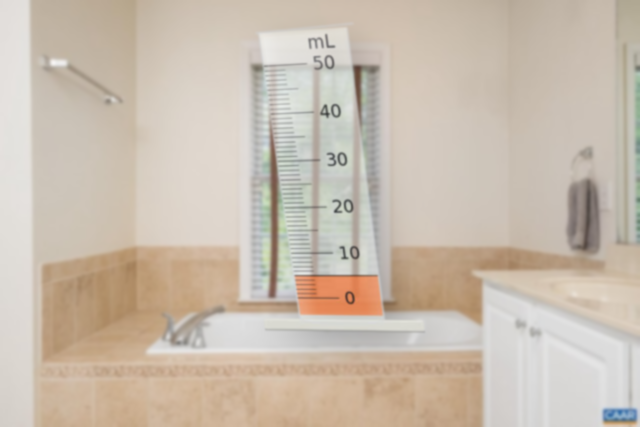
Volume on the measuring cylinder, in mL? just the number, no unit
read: 5
